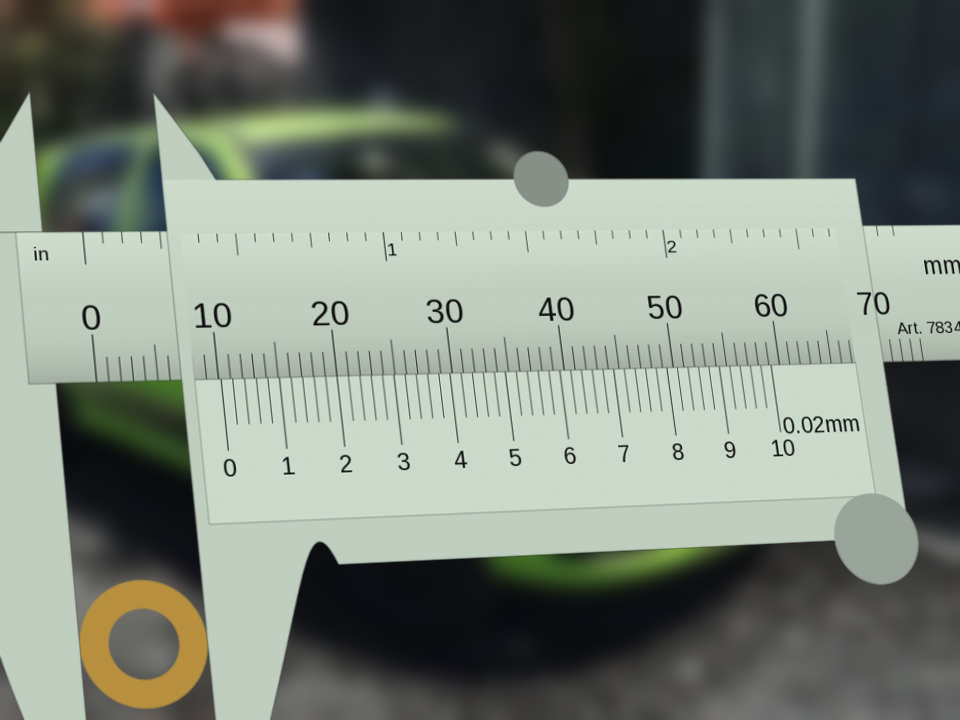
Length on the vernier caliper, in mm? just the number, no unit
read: 10.2
